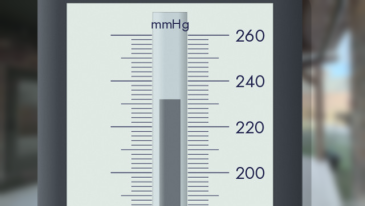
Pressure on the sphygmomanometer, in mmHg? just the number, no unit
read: 232
